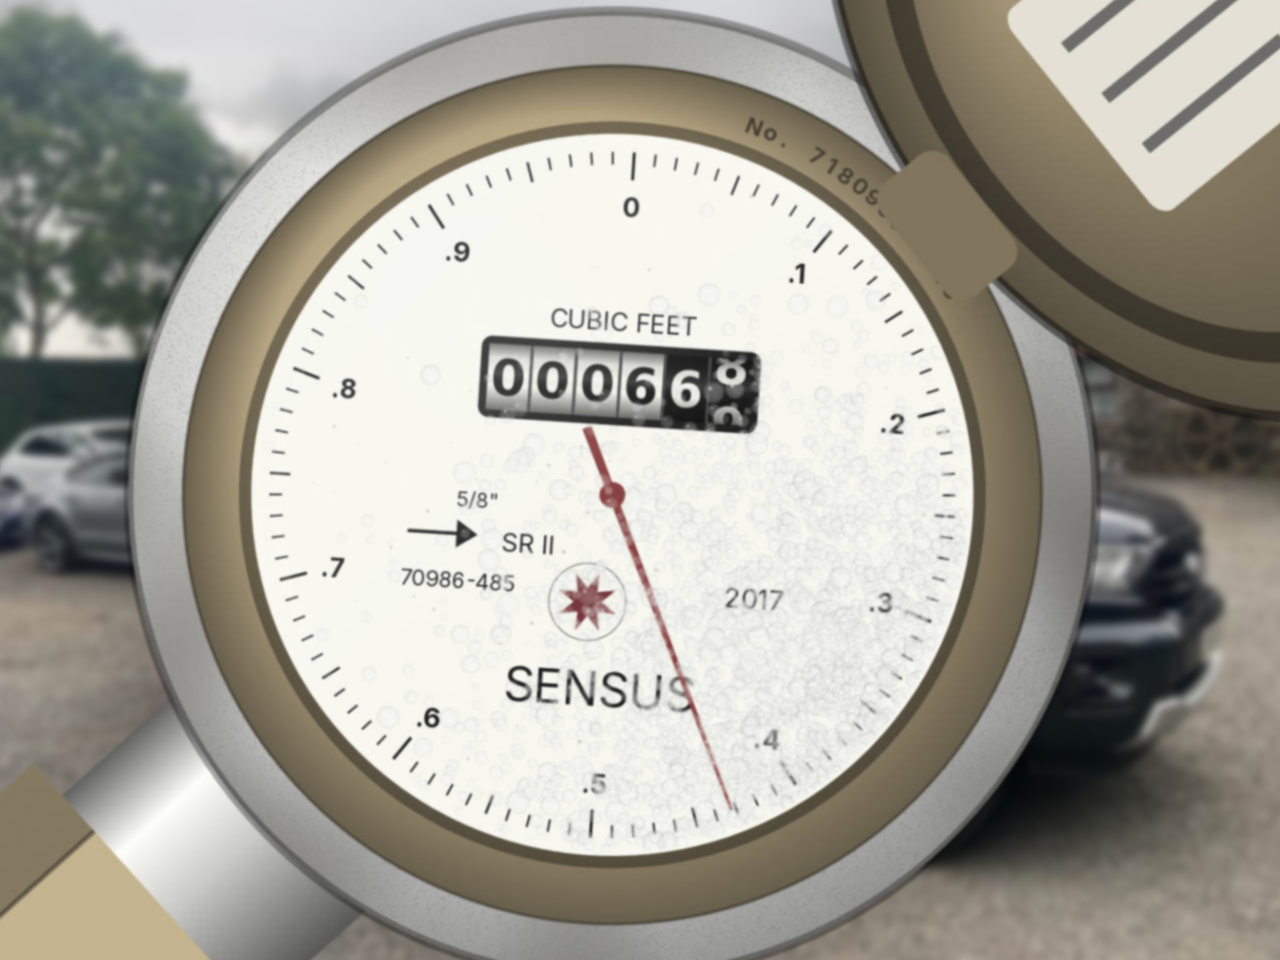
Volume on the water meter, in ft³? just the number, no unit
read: 668.43
